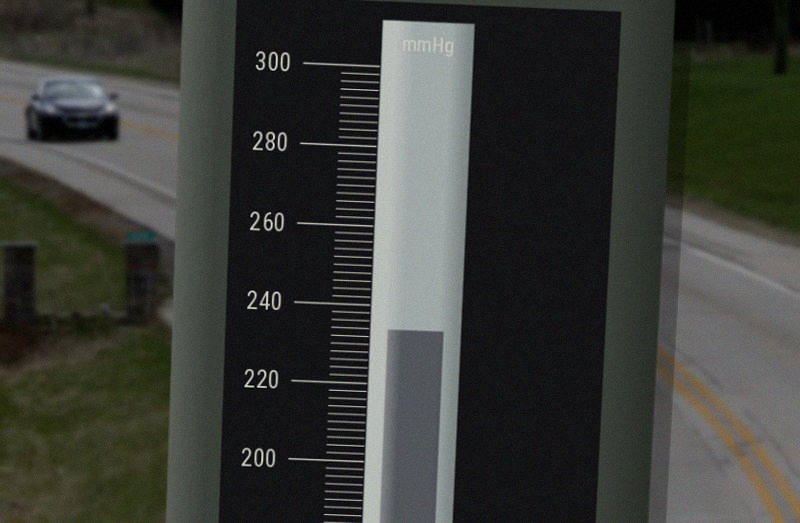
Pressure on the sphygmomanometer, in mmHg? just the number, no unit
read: 234
